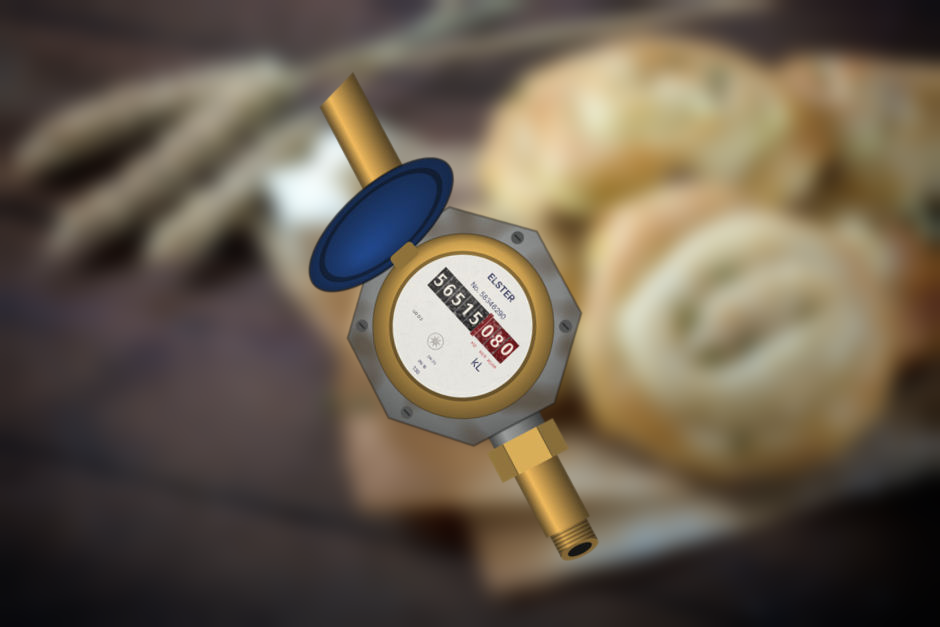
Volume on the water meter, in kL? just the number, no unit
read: 56515.080
